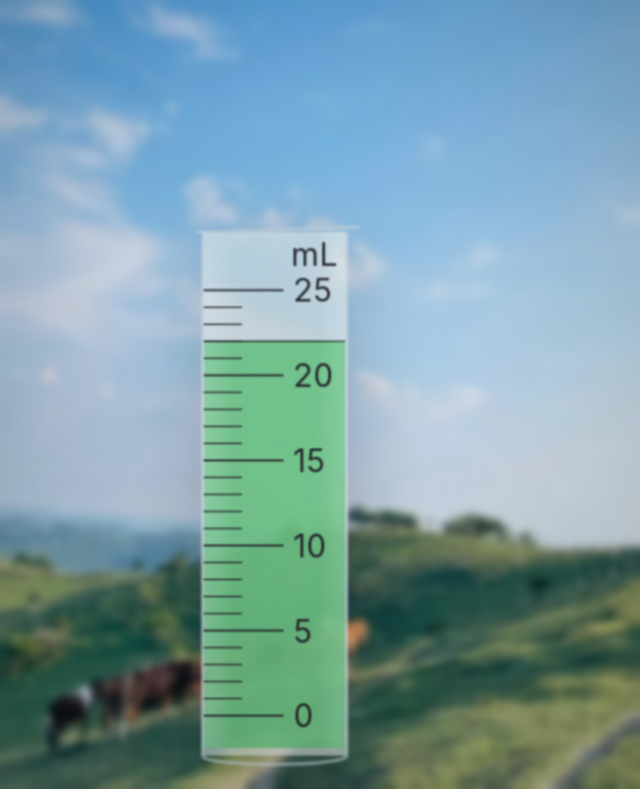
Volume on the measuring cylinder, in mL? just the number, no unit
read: 22
